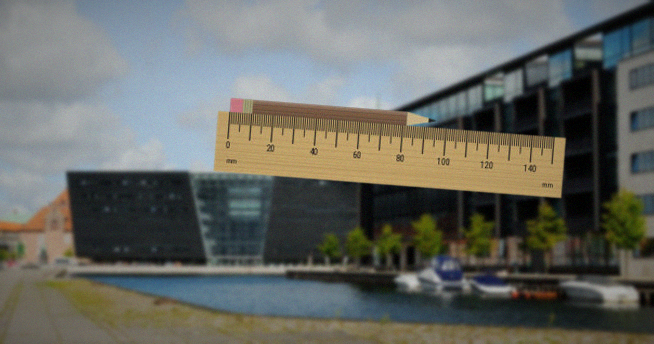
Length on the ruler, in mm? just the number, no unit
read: 95
